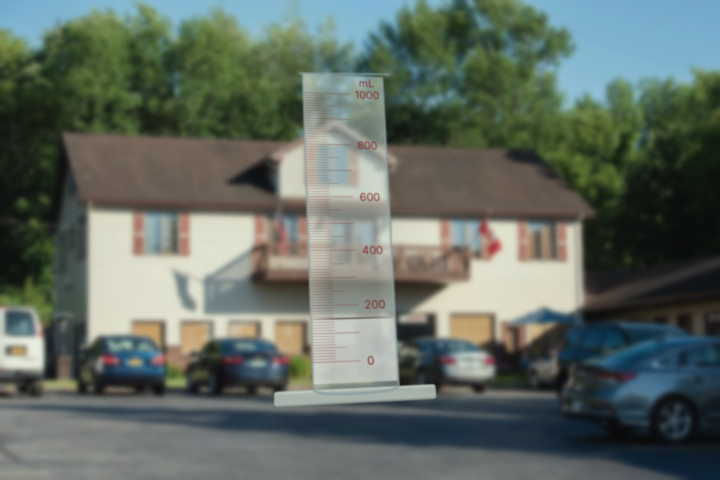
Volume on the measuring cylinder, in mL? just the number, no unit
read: 150
